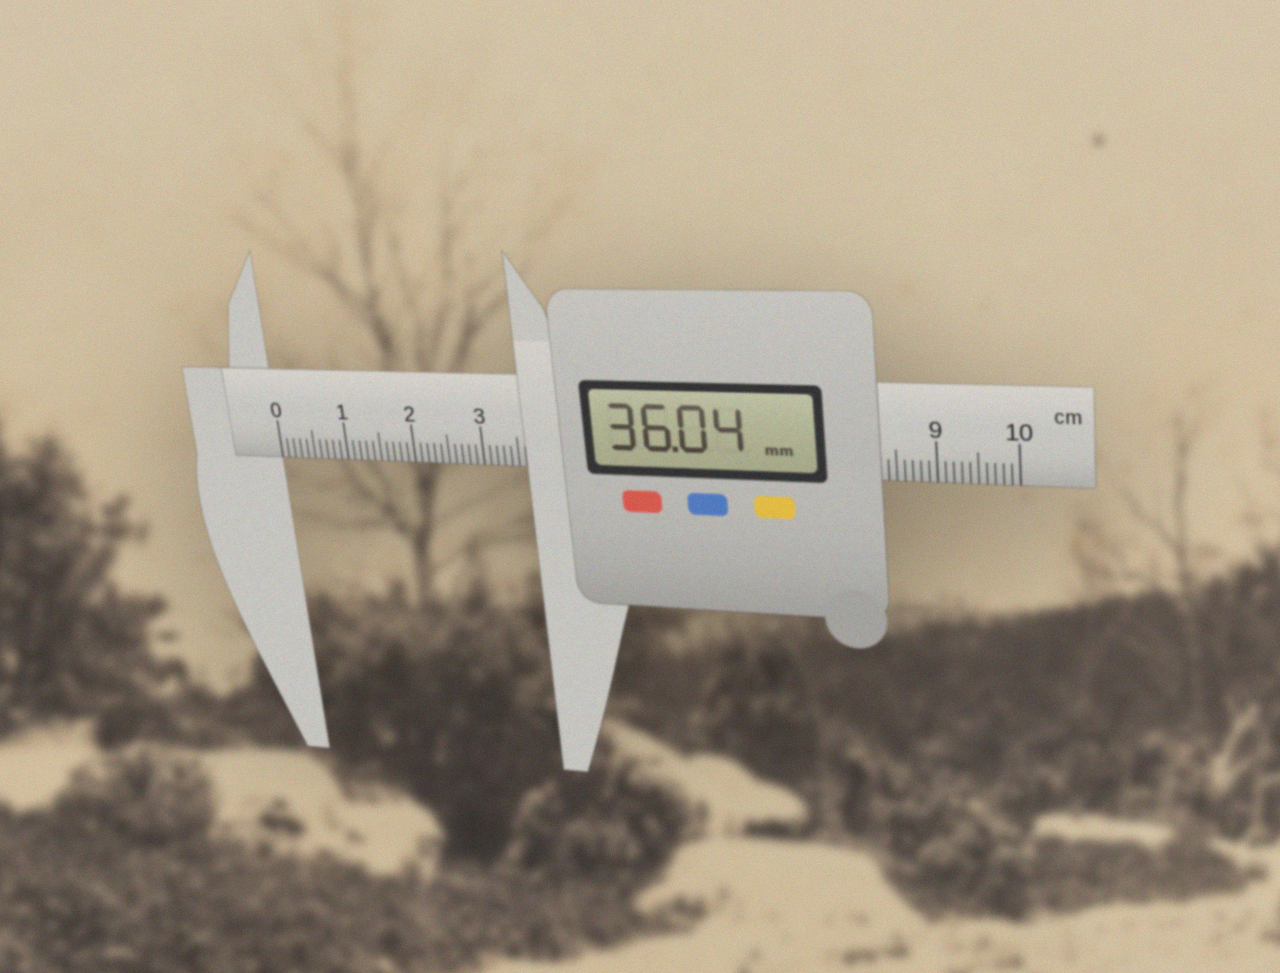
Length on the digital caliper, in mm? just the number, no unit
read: 36.04
